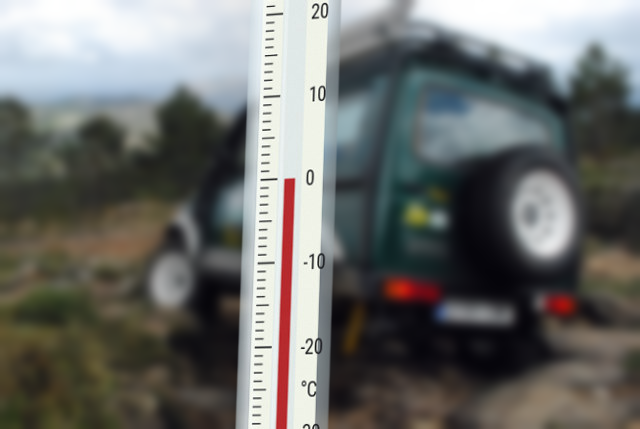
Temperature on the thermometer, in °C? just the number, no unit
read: 0
